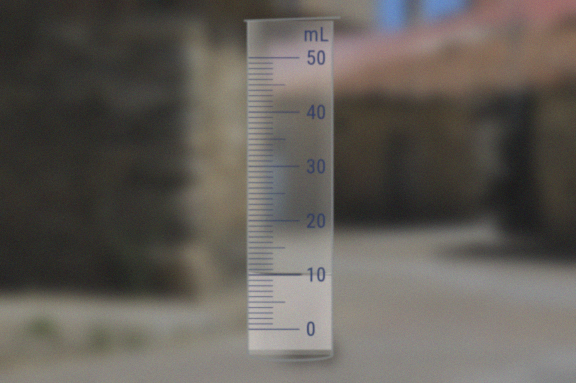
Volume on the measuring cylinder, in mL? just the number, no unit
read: 10
